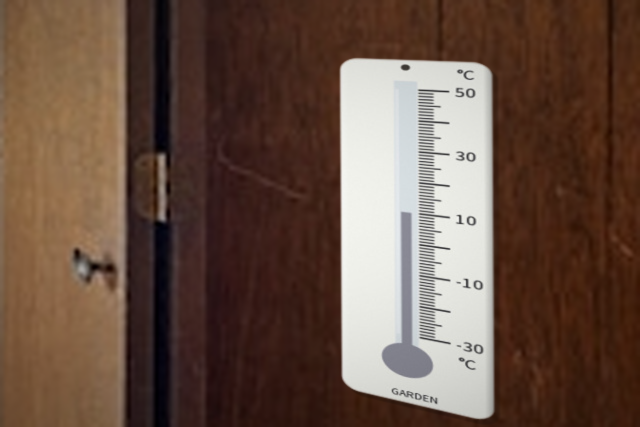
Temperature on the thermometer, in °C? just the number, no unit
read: 10
